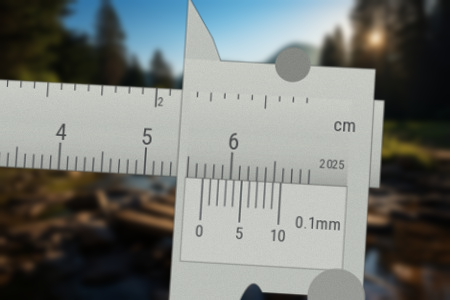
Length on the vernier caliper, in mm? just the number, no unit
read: 56.8
